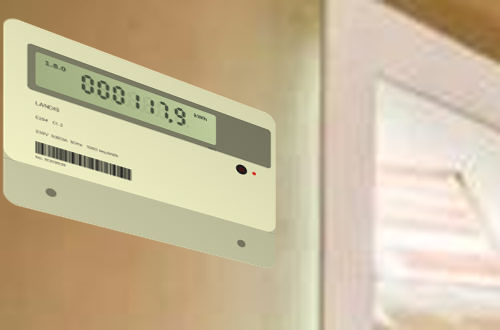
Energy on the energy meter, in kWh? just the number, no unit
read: 117.9
